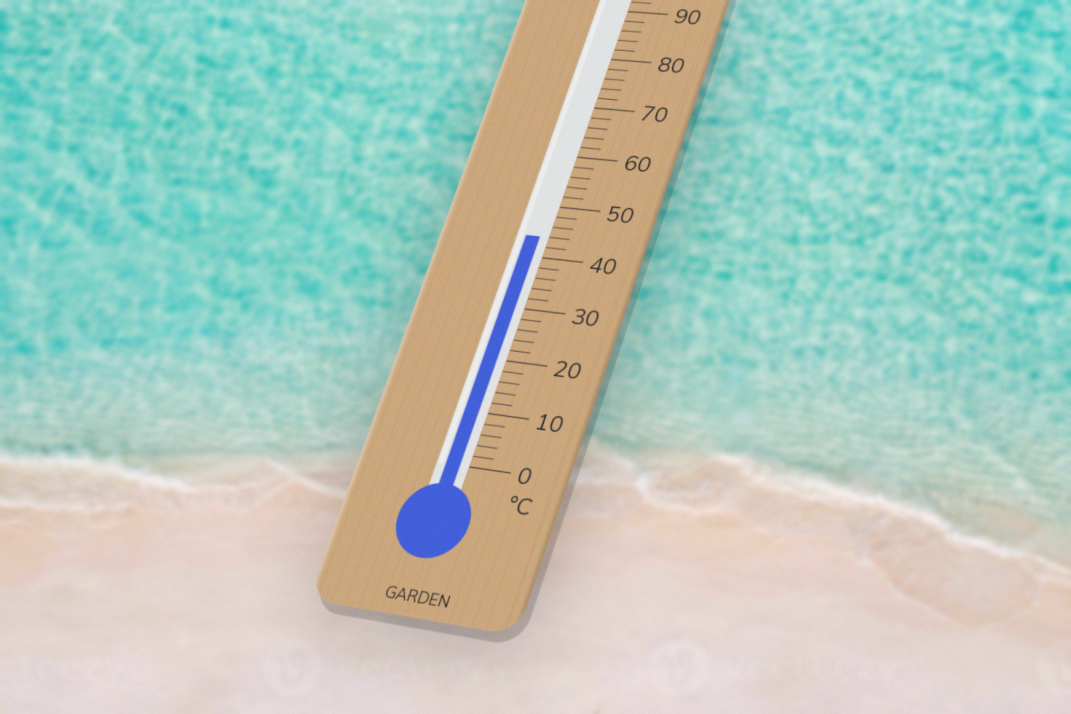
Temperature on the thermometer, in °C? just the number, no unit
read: 44
